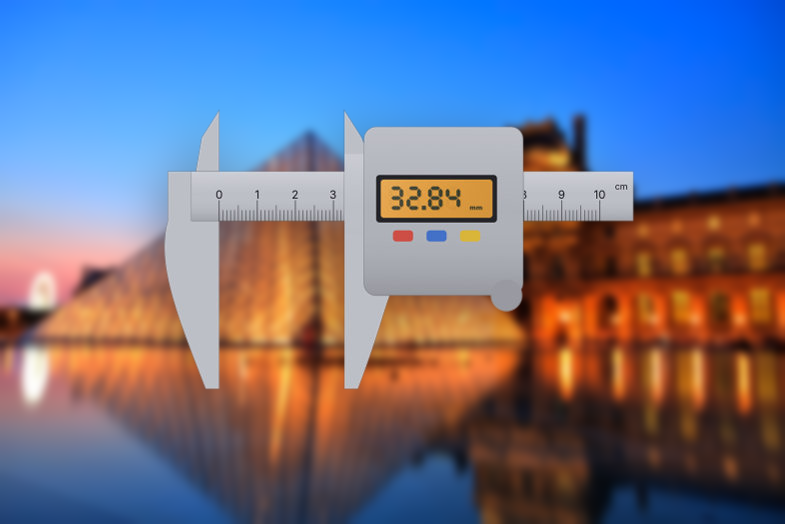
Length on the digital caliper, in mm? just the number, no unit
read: 32.84
